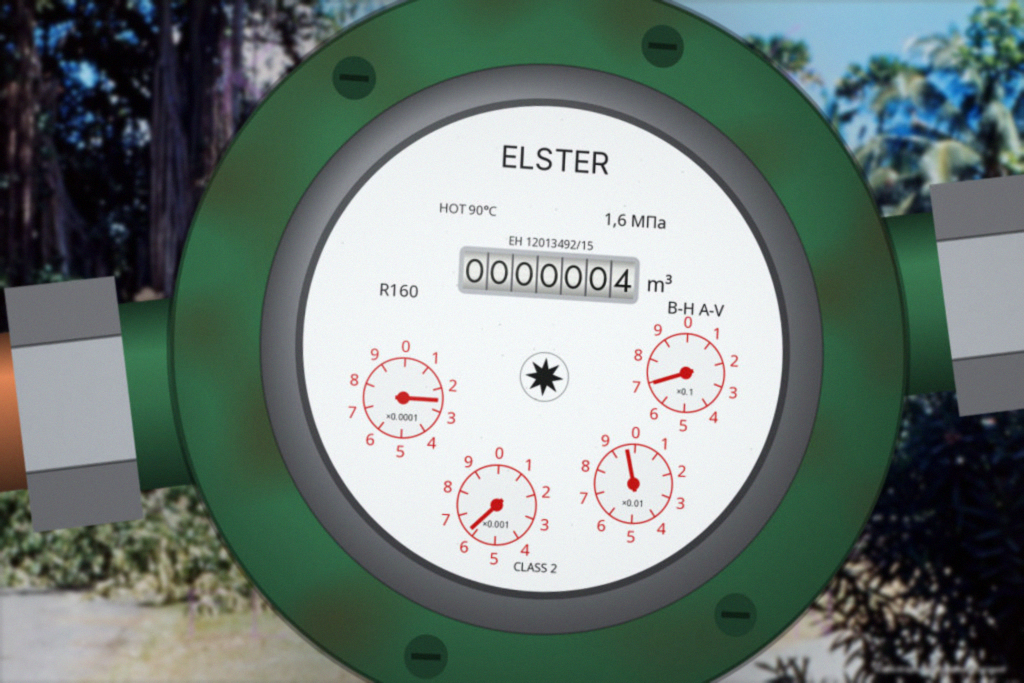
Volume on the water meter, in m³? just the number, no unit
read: 4.6962
